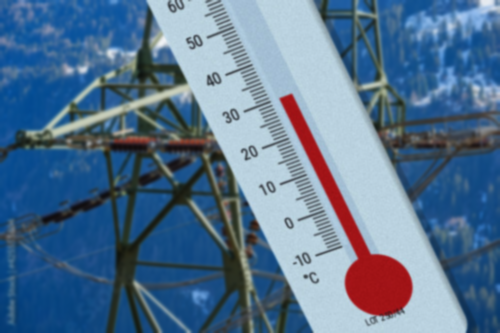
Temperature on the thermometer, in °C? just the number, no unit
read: 30
